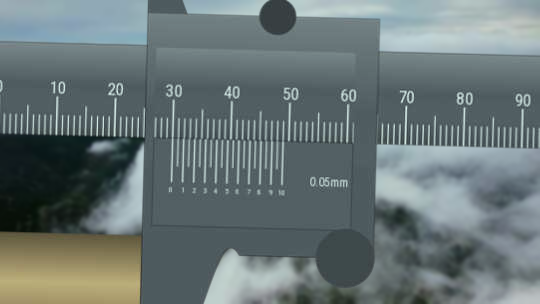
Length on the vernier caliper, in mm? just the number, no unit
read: 30.0
